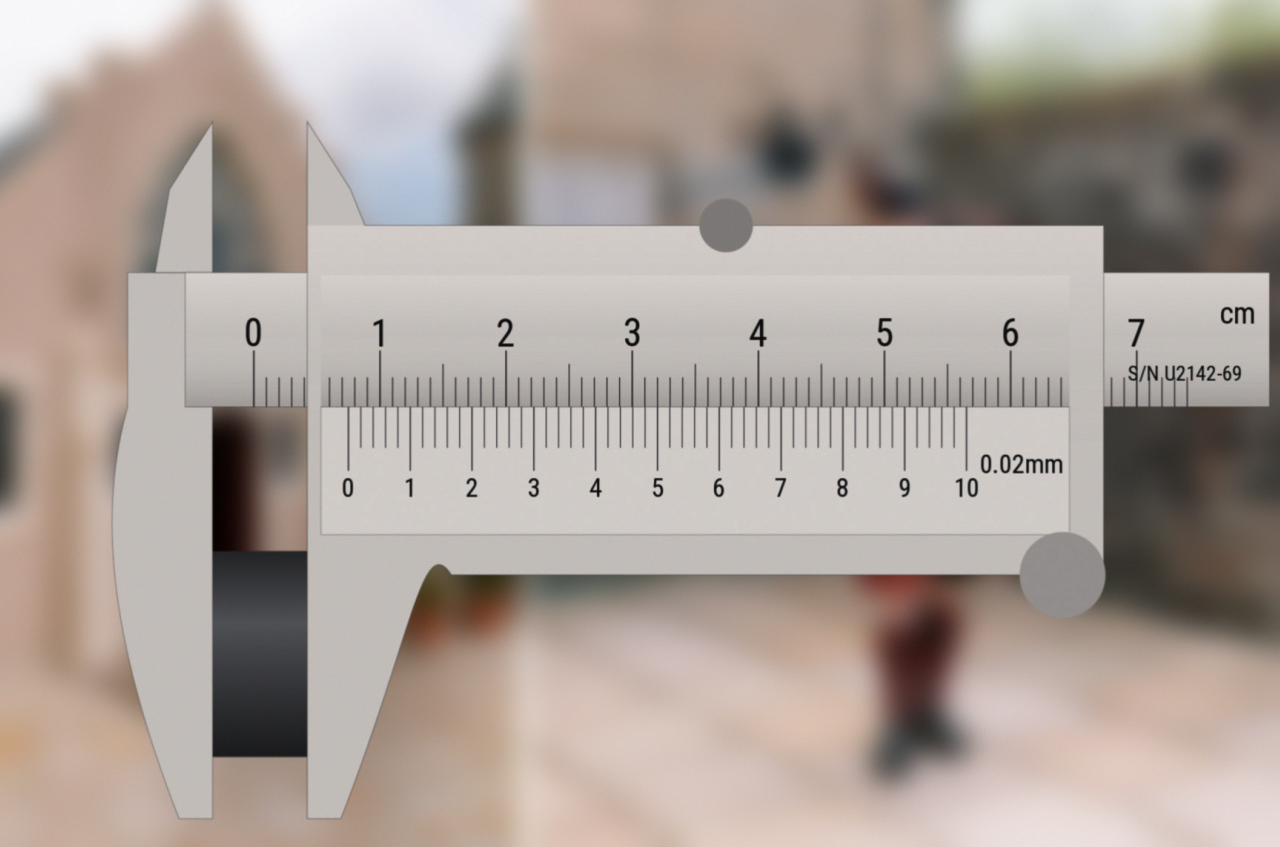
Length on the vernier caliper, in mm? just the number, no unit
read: 7.5
